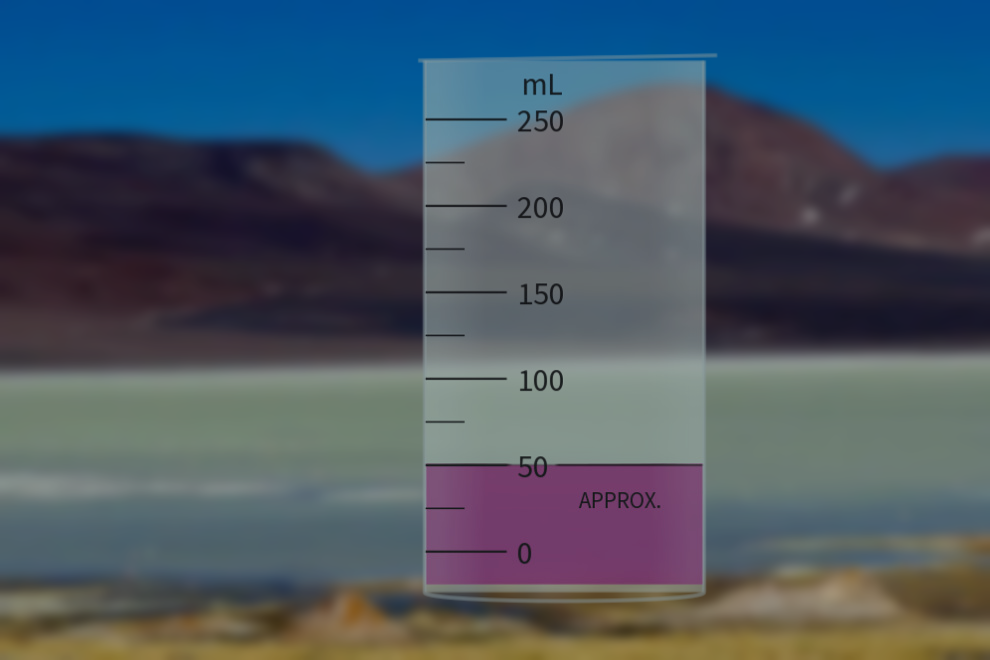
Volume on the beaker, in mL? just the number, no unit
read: 50
